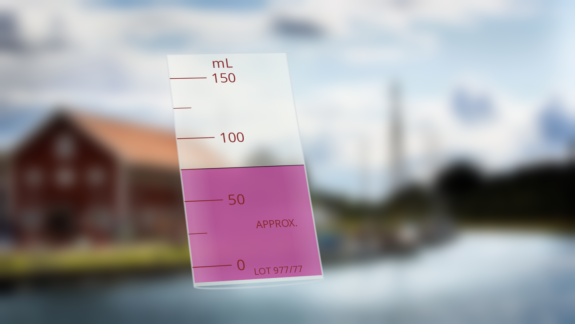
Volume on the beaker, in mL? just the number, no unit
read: 75
